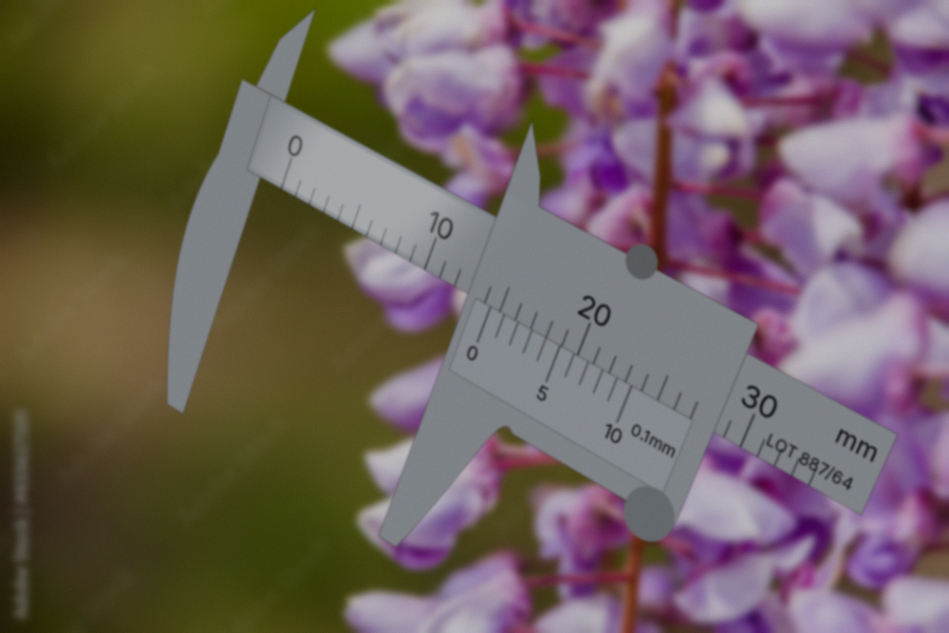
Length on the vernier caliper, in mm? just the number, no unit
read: 14.4
